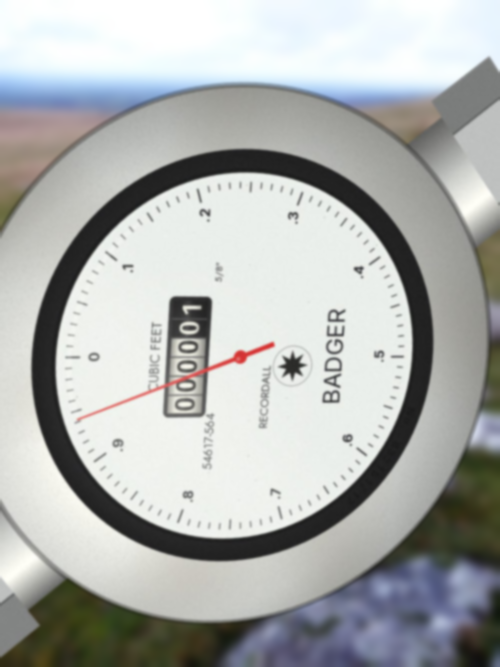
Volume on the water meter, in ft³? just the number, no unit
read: 0.94
